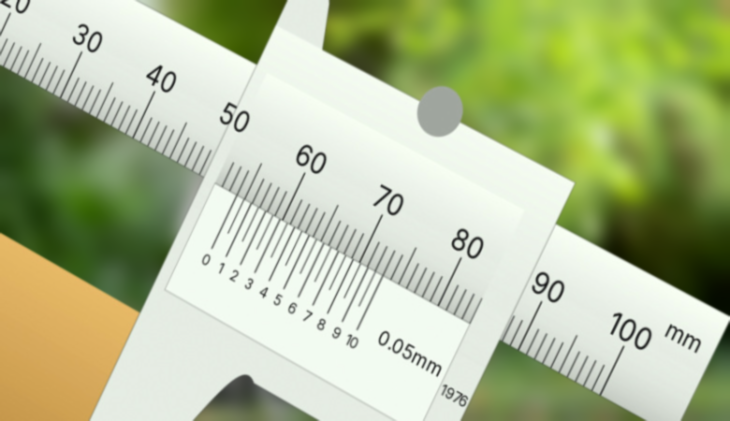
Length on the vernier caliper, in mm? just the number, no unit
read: 54.0
